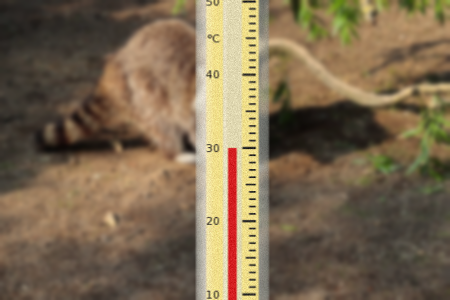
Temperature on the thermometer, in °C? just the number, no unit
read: 30
